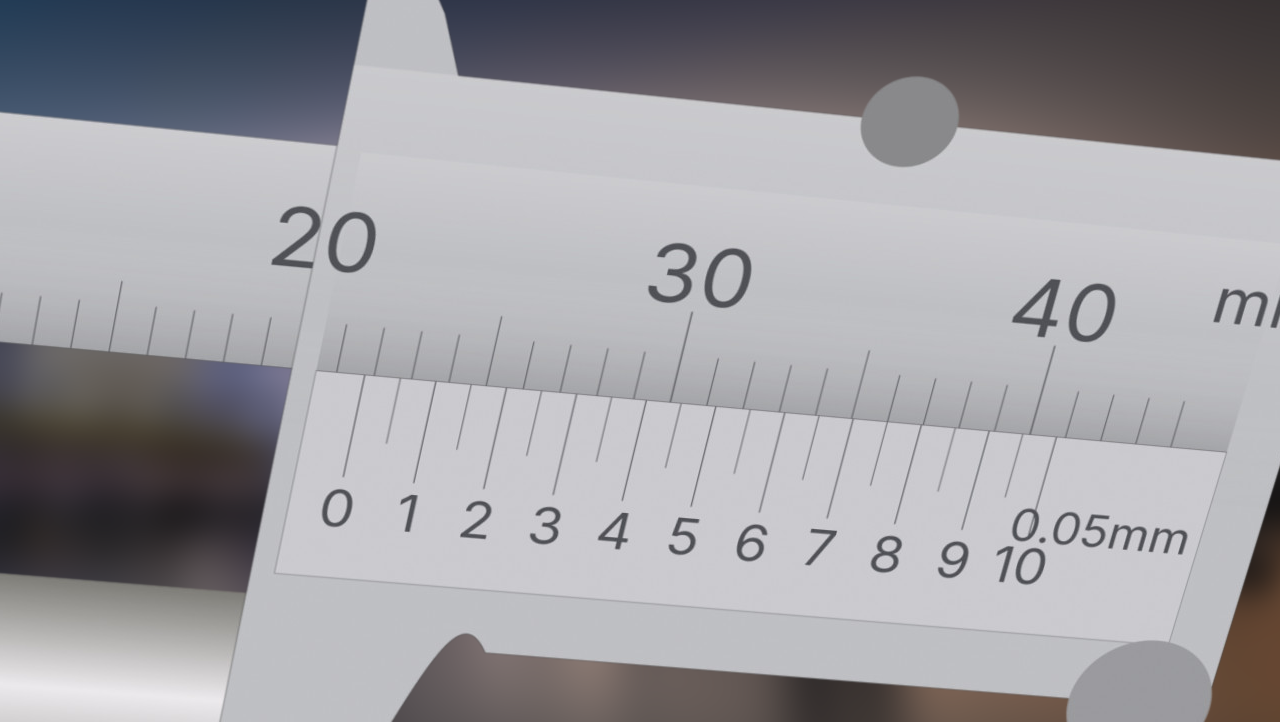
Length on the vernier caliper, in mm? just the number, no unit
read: 21.75
